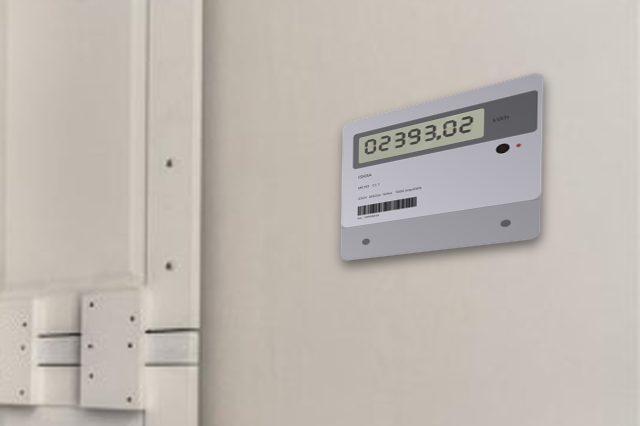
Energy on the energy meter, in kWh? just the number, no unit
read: 2393.02
